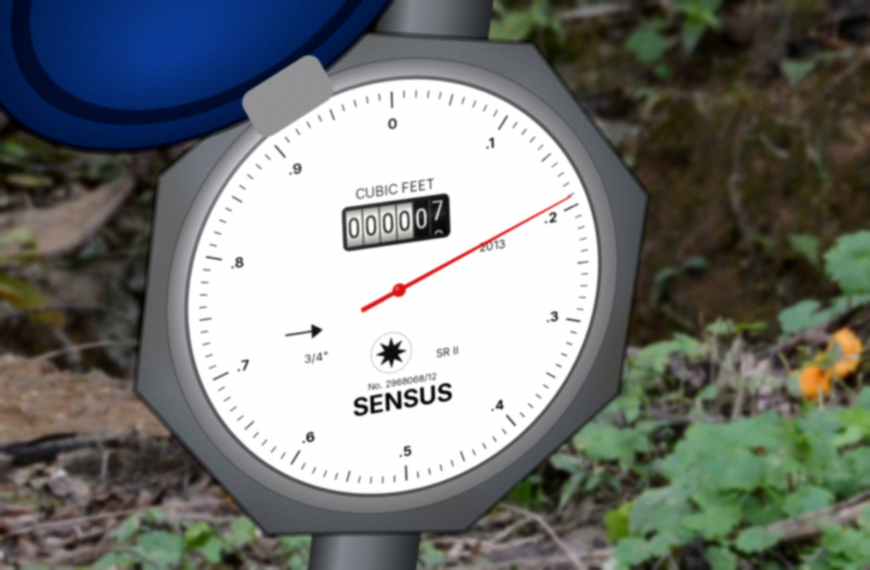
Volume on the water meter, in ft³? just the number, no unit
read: 7.19
